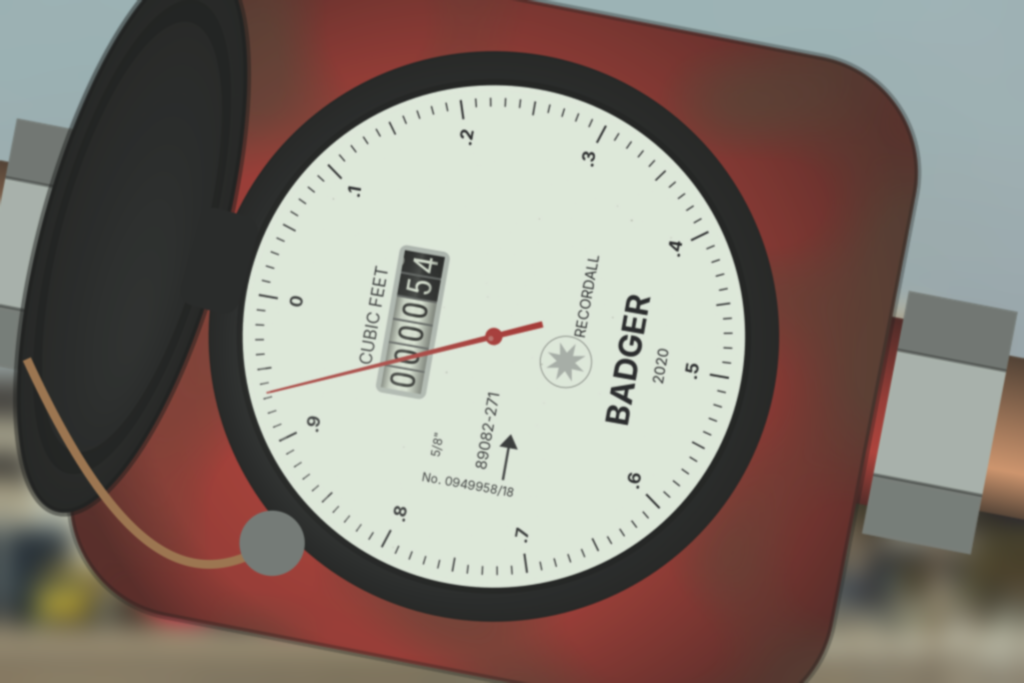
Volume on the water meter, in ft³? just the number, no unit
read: 53.93
